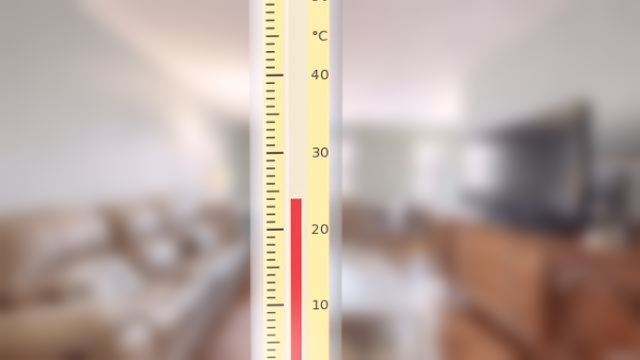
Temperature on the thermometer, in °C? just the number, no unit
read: 24
